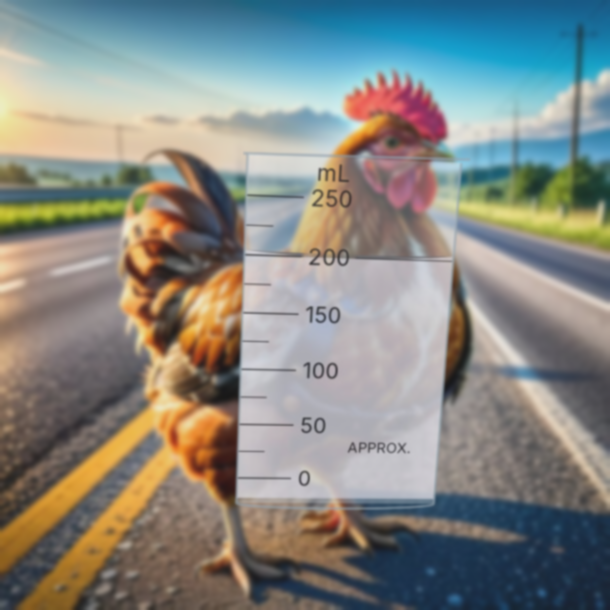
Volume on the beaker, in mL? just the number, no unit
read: 200
